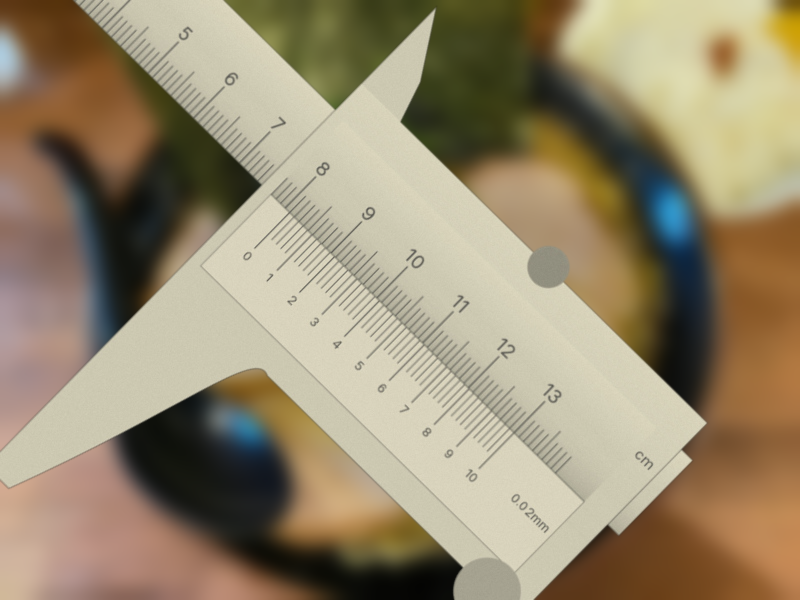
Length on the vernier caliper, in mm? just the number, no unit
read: 81.0
